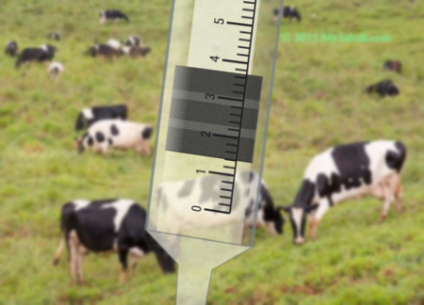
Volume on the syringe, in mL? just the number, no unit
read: 1.4
